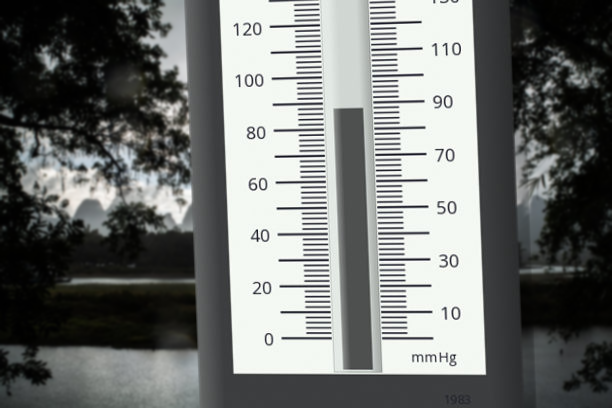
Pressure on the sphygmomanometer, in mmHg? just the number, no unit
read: 88
